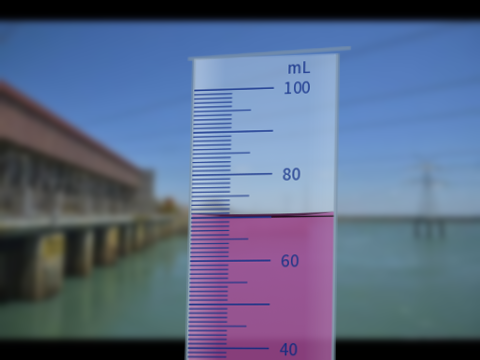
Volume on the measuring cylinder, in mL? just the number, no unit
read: 70
